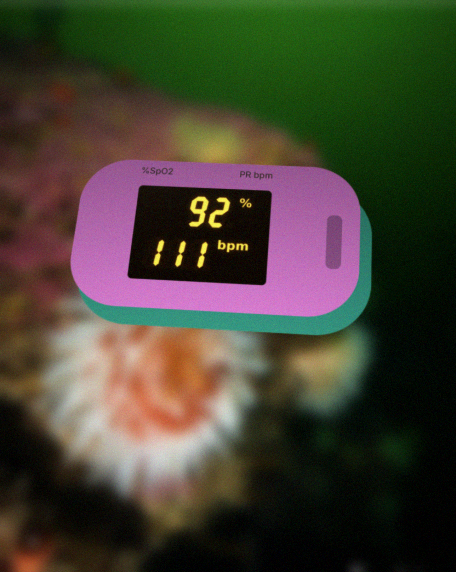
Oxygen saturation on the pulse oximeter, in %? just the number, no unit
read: 92
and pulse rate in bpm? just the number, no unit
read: 111
